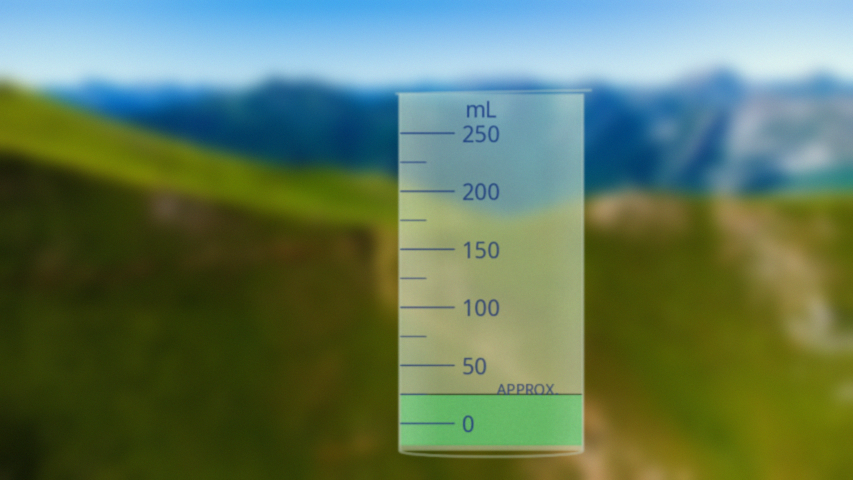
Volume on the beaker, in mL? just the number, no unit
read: 25
